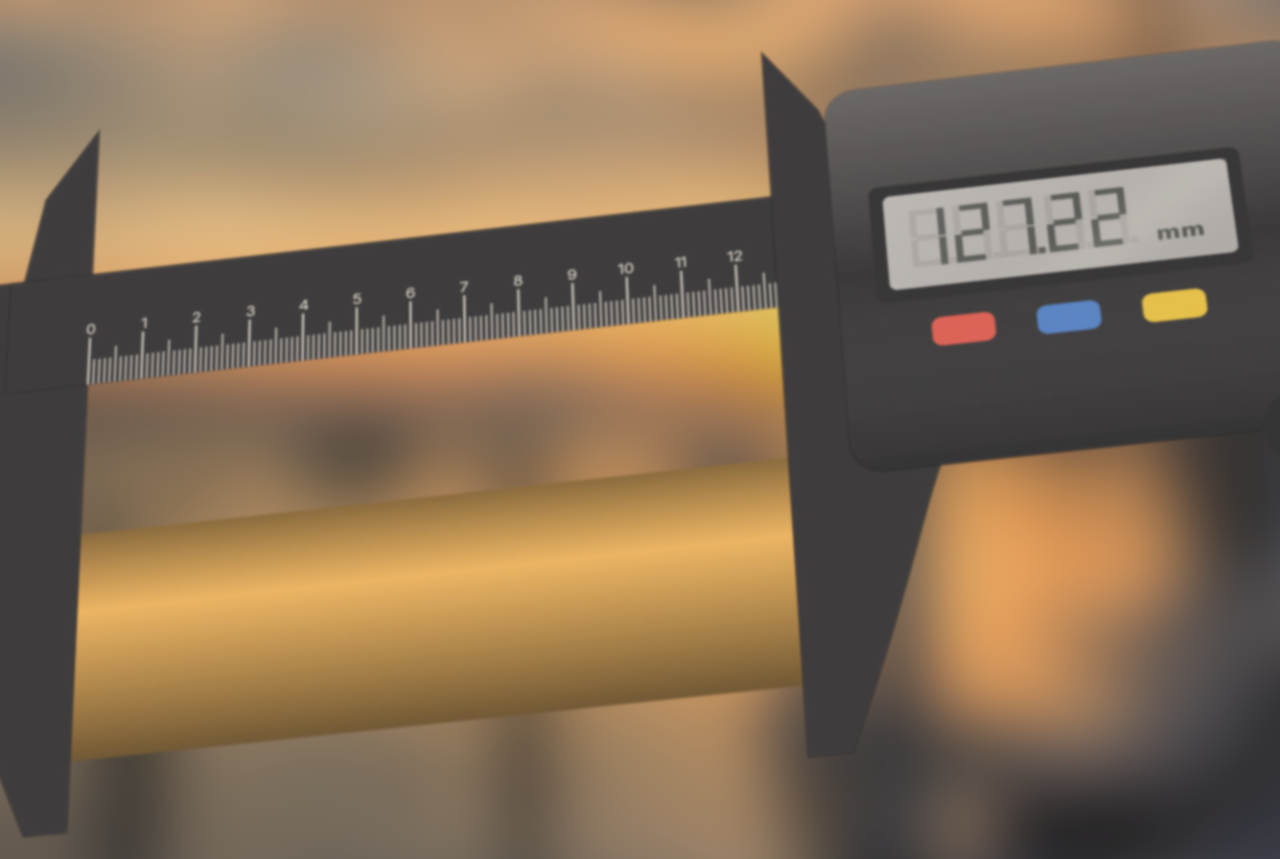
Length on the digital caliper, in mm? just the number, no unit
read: 127.22
